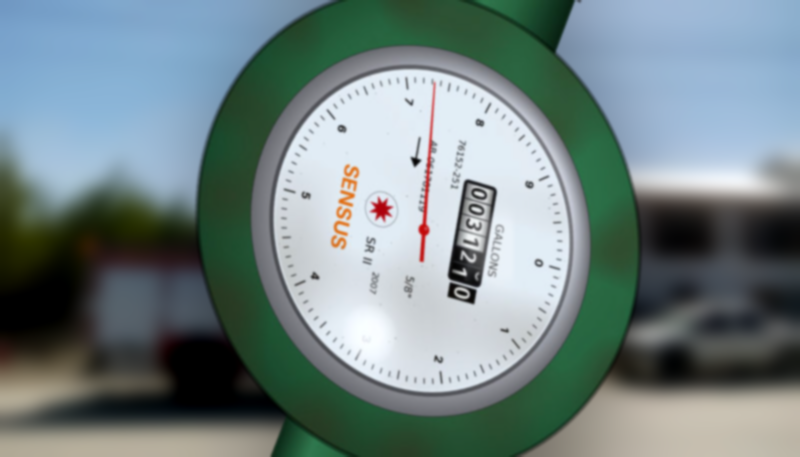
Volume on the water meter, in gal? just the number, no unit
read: 31207.3
